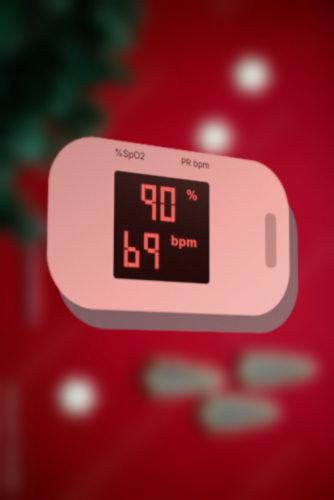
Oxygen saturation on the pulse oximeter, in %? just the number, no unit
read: 90
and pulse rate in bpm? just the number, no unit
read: 69
